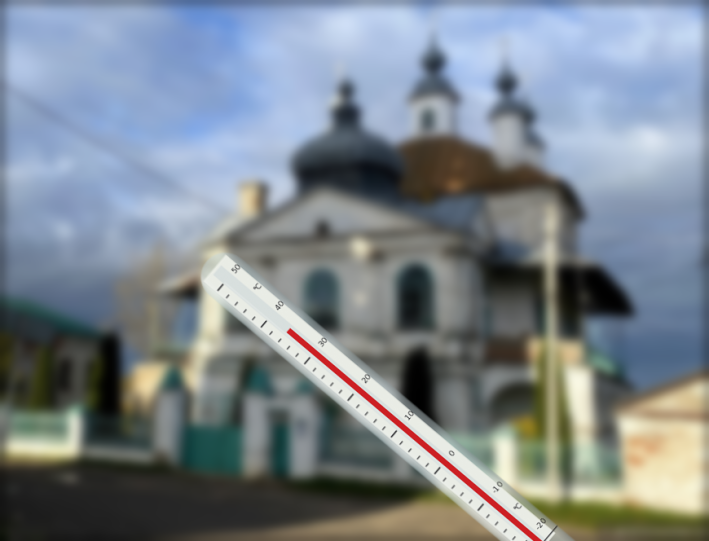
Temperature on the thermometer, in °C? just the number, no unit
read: 36
